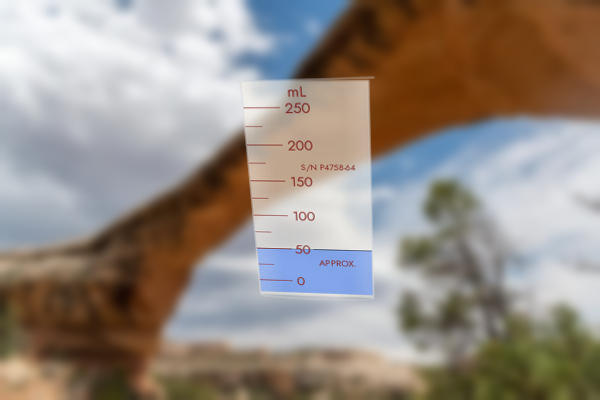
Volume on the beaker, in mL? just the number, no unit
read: 50
